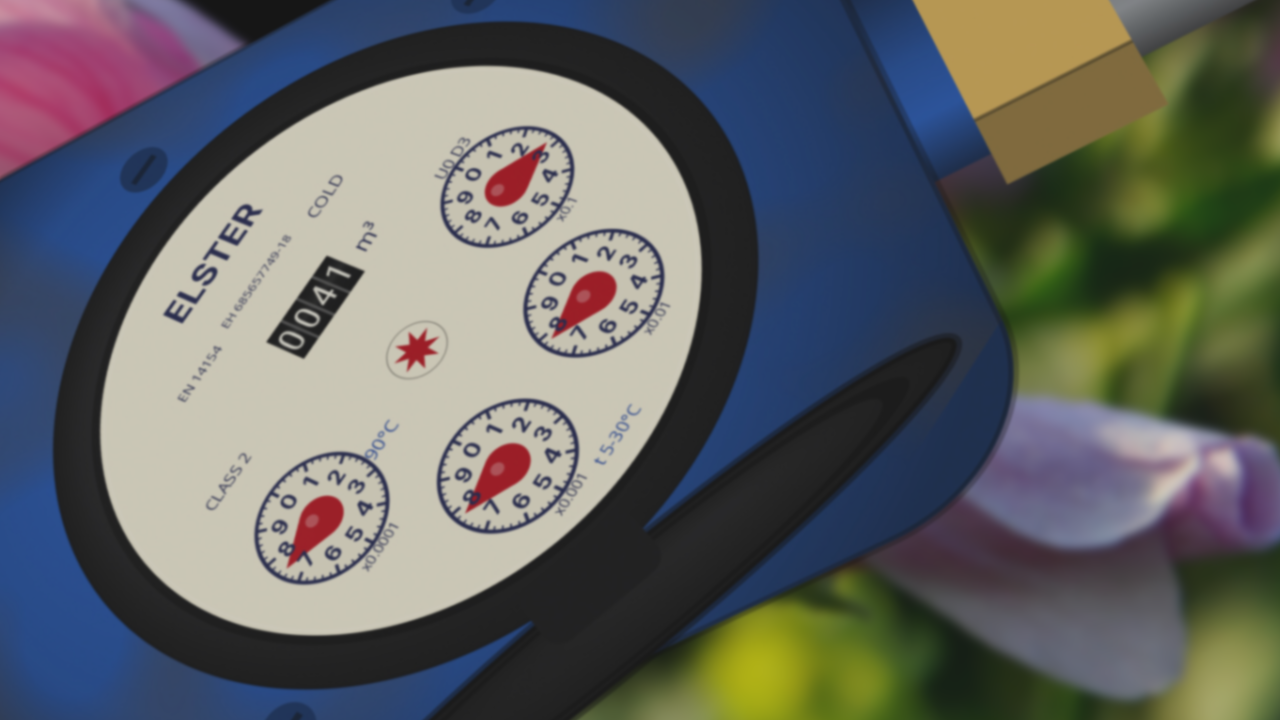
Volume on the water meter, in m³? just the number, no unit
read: 41.2777
